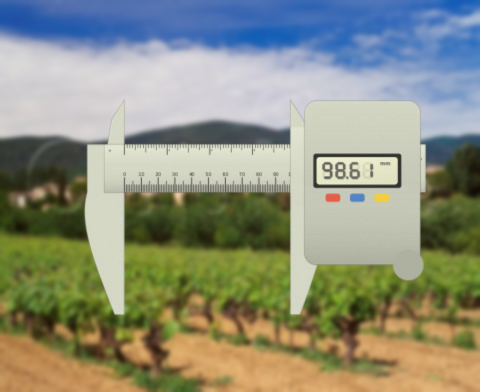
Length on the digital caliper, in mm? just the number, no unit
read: 98.61
